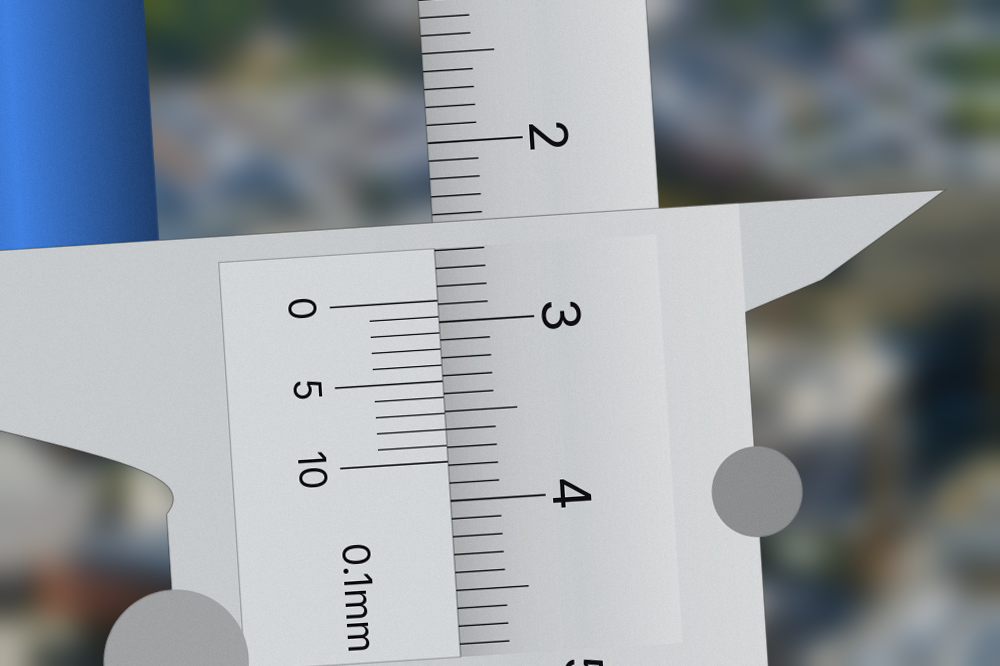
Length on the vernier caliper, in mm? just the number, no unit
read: 28.8
